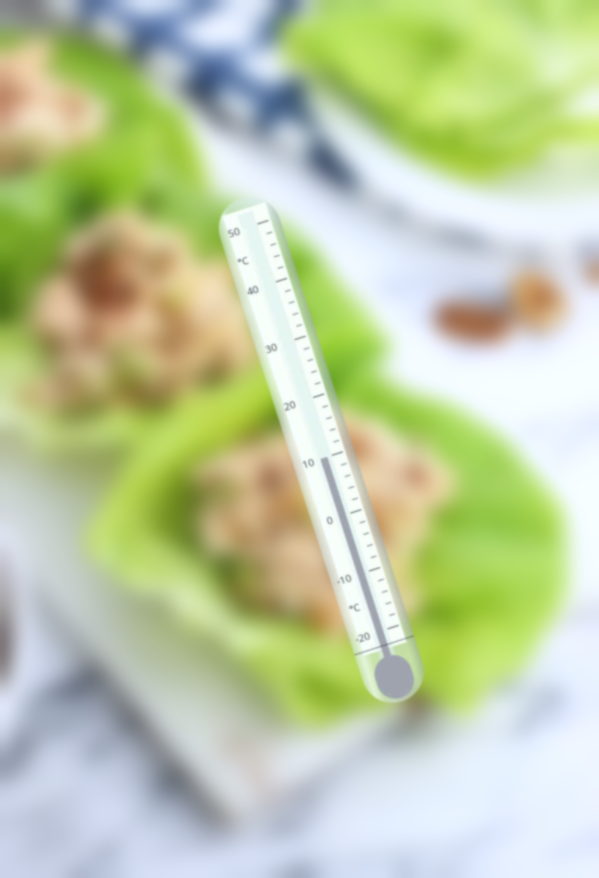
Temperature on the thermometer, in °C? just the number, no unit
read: 10
